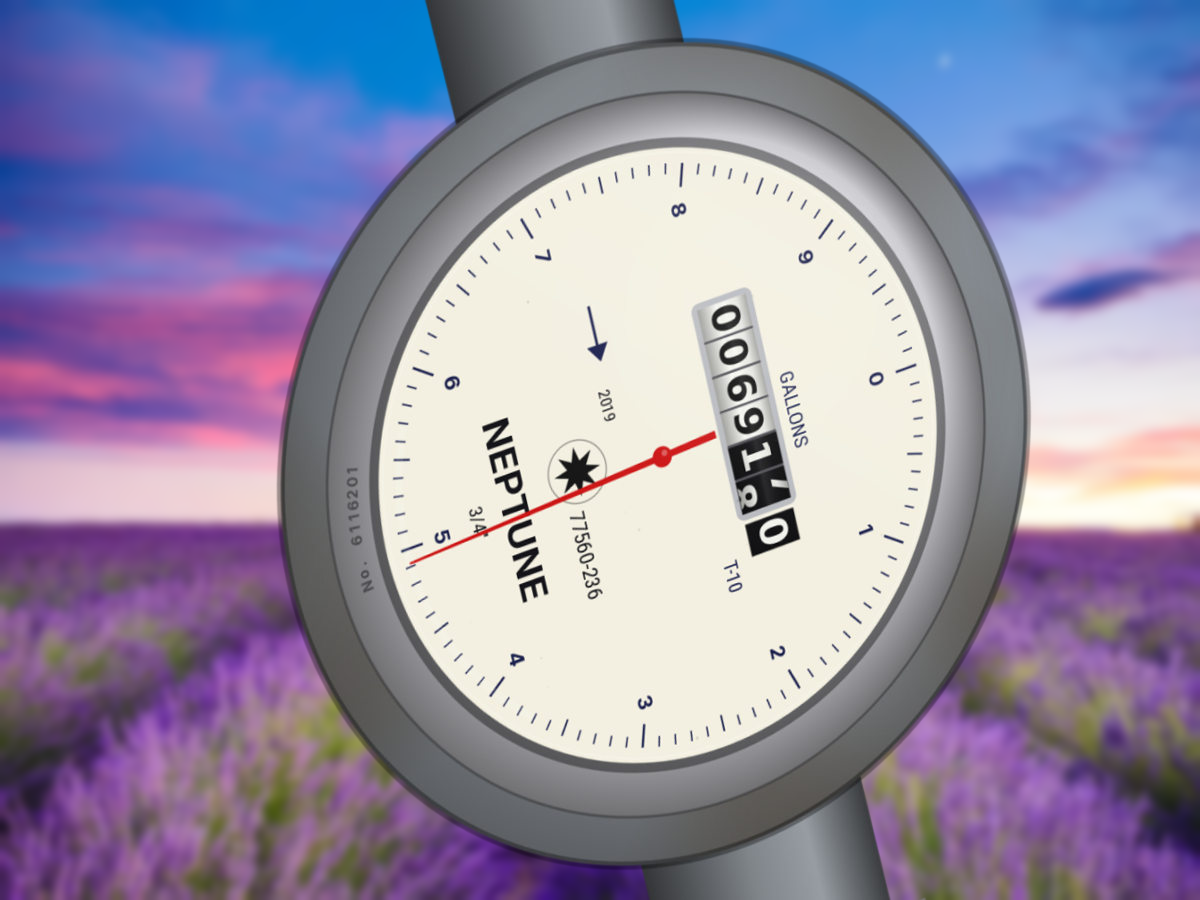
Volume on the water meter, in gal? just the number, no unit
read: 69174.9
